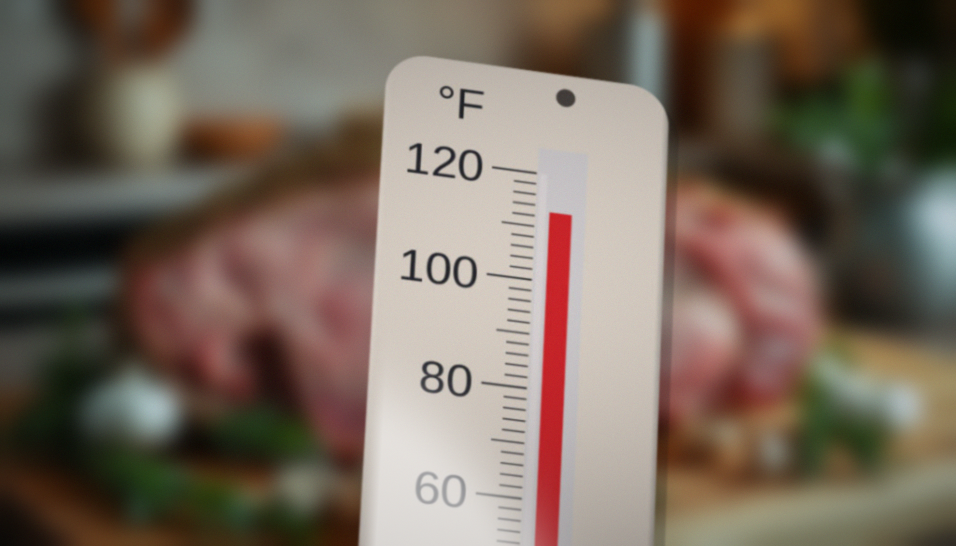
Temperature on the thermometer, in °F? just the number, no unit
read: 113
